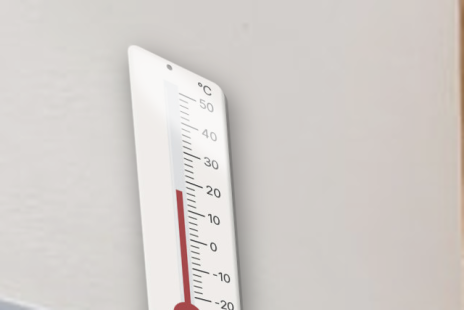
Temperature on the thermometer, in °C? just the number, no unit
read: 16
